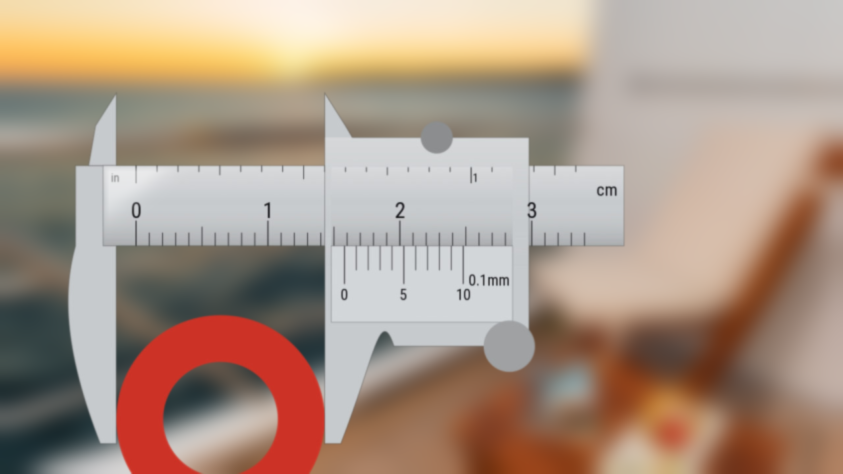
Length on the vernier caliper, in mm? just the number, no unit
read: 15.8
